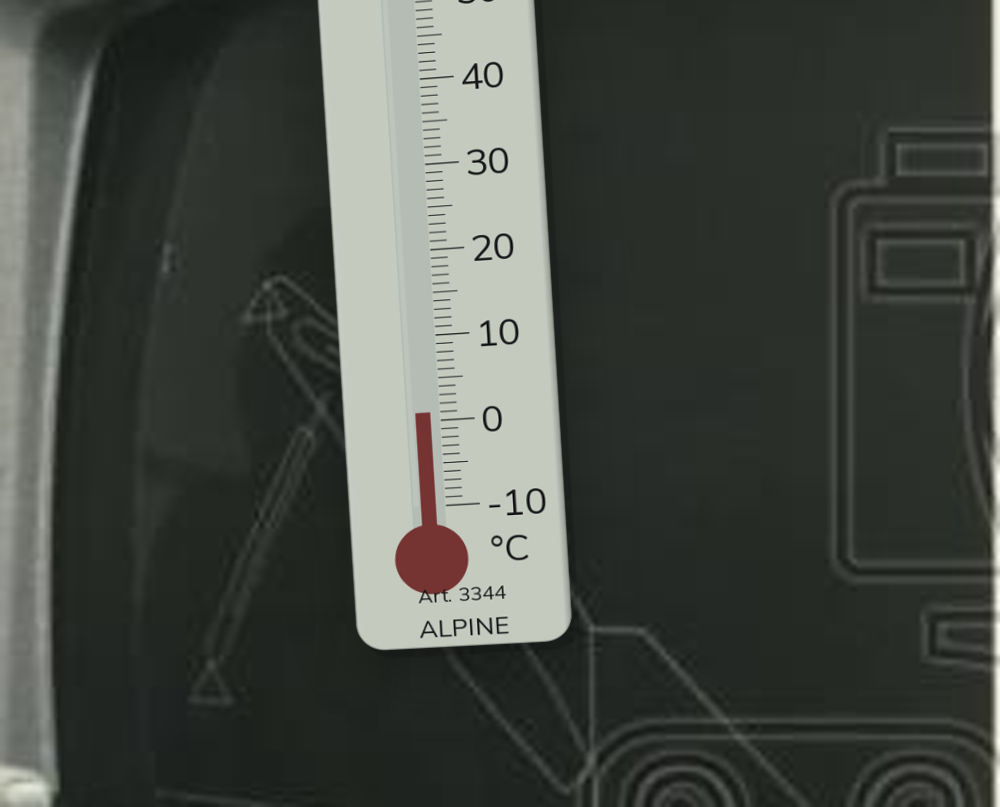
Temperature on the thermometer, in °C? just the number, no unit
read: 1
